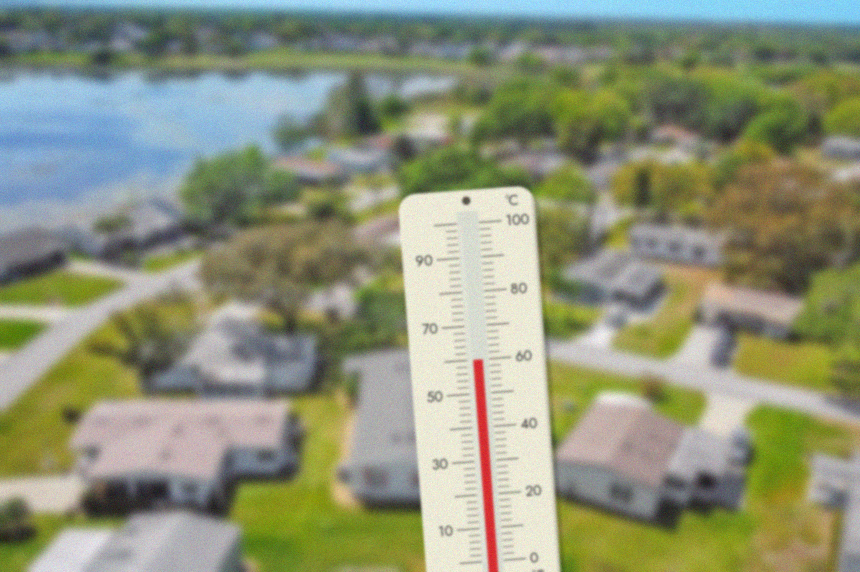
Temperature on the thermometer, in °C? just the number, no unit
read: 60
